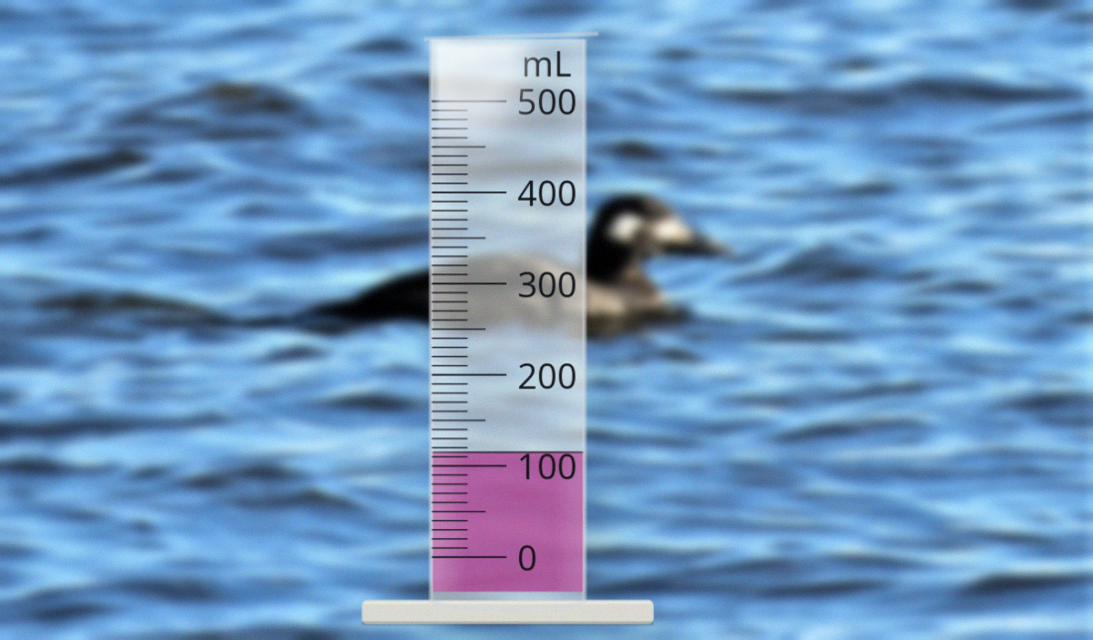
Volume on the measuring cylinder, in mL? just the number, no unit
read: 115
